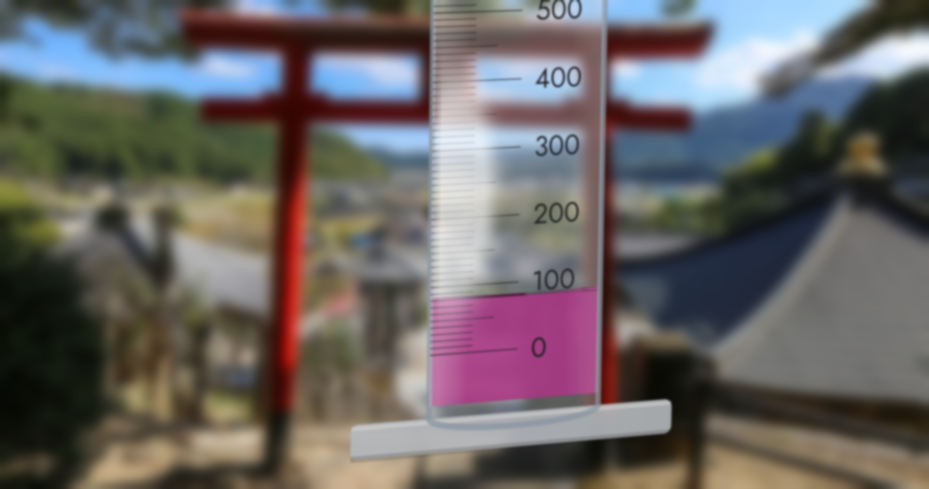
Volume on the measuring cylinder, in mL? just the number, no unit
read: 80
